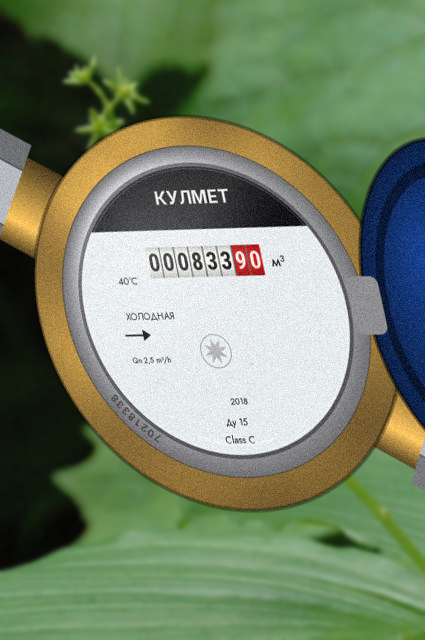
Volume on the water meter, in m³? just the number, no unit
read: 833.90
